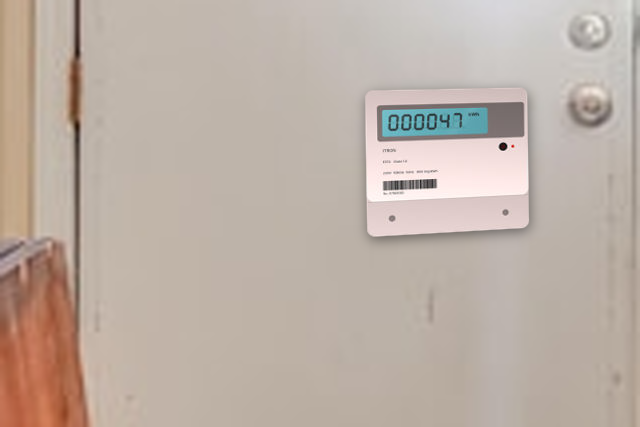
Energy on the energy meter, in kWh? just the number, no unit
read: 47
